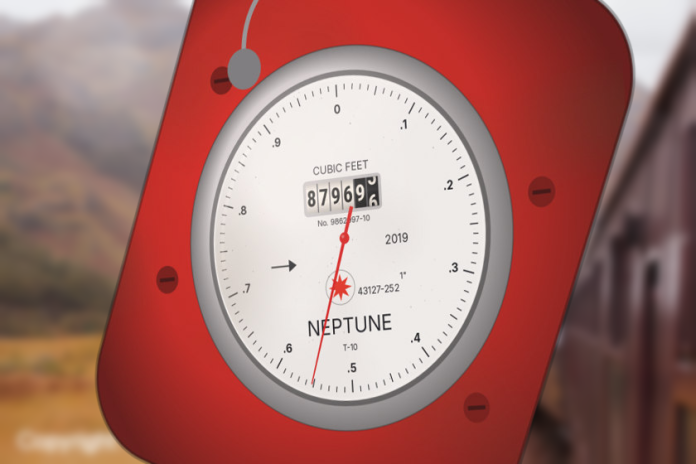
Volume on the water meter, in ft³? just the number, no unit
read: 879695.55
